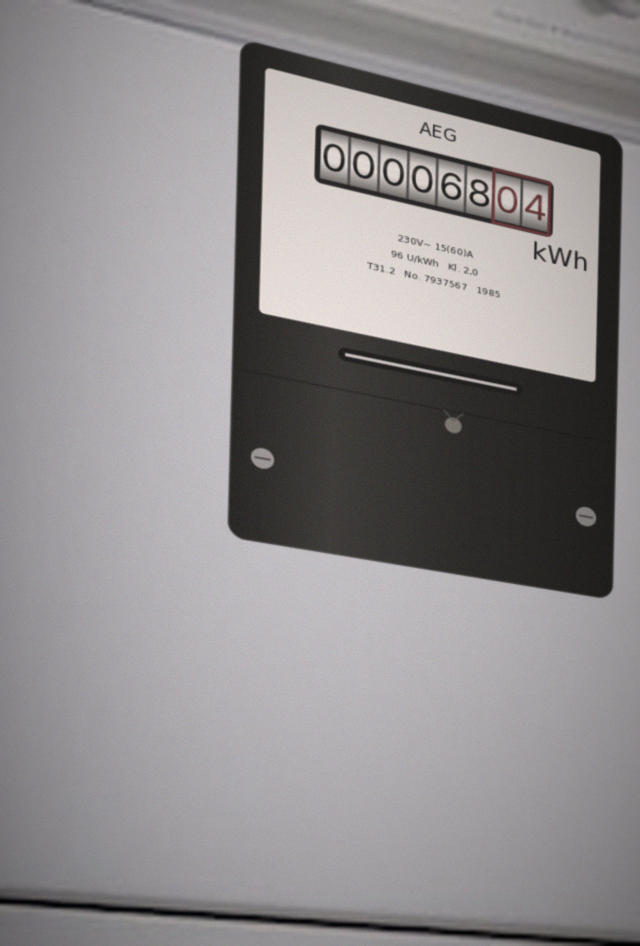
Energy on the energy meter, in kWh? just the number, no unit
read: 68.04
